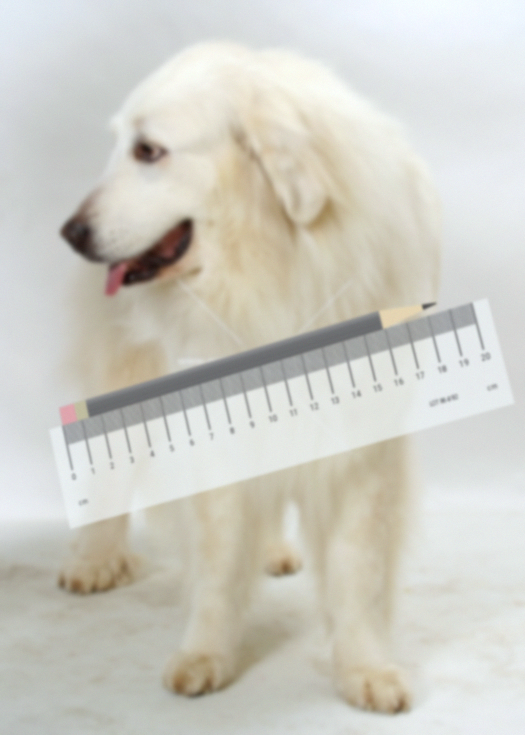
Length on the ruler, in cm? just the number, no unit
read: 18.5
